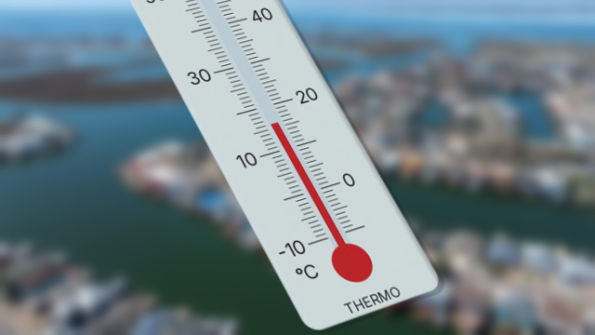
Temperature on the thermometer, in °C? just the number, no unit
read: 16
